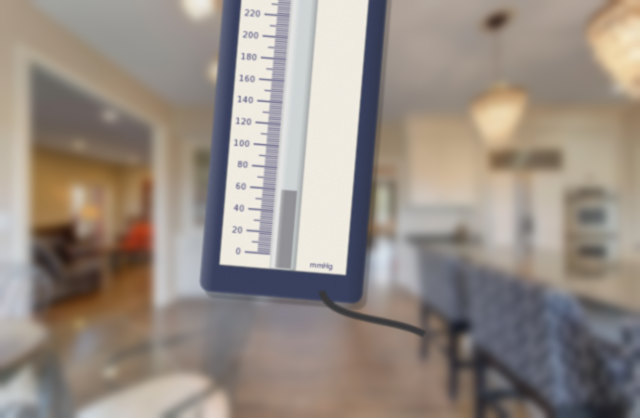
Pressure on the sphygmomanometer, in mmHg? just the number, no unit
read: 60
